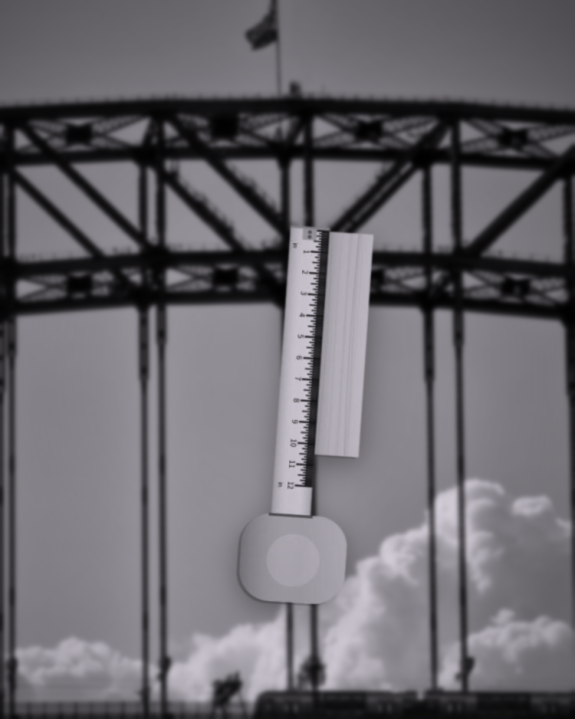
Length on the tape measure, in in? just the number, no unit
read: 10.5
